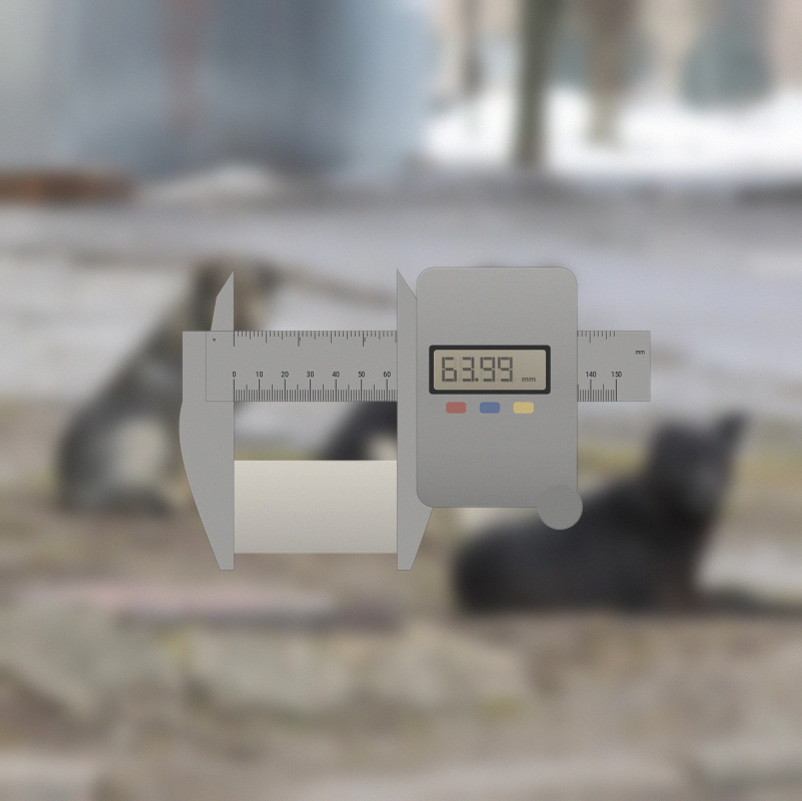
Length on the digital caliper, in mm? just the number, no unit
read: 63.99
